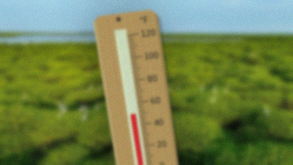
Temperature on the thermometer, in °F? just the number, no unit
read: 50
